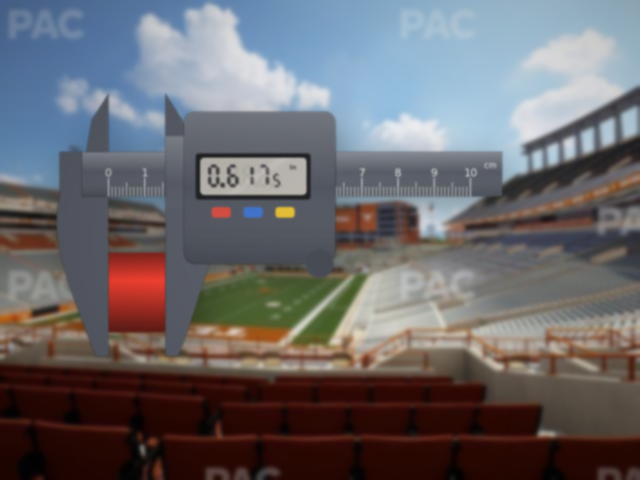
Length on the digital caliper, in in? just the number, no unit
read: 0.6175
